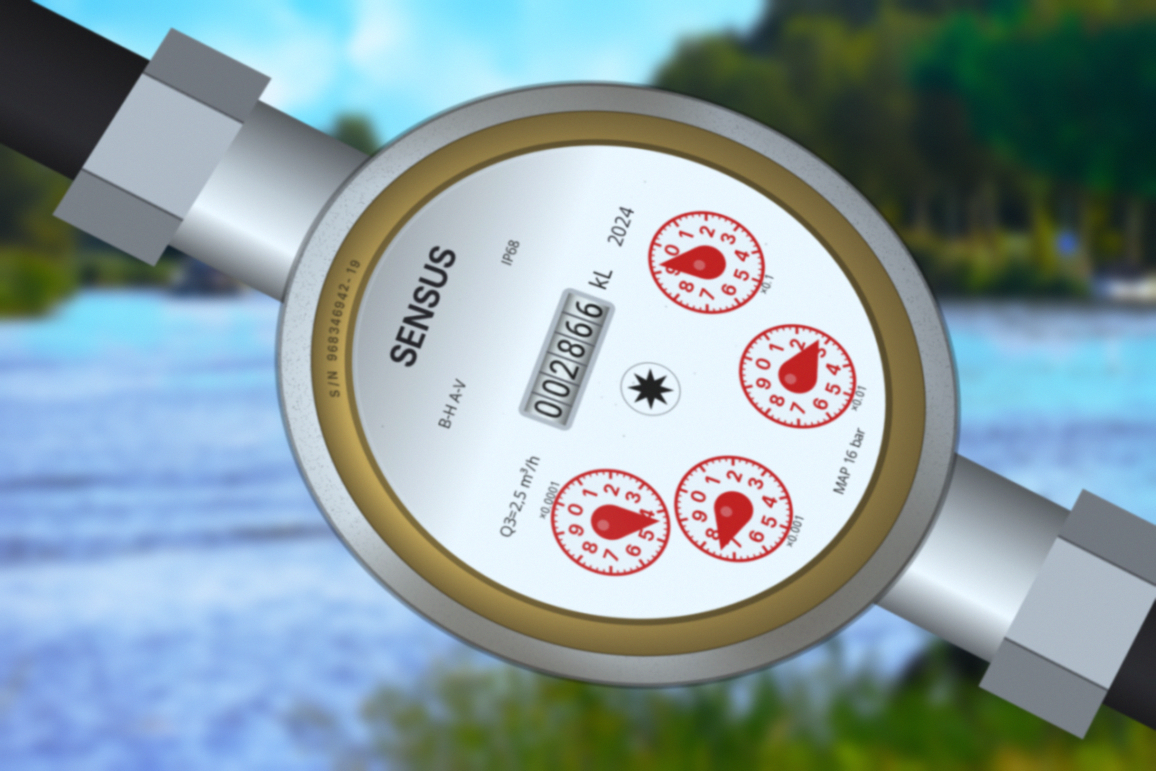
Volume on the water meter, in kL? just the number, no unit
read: 2865.9274
